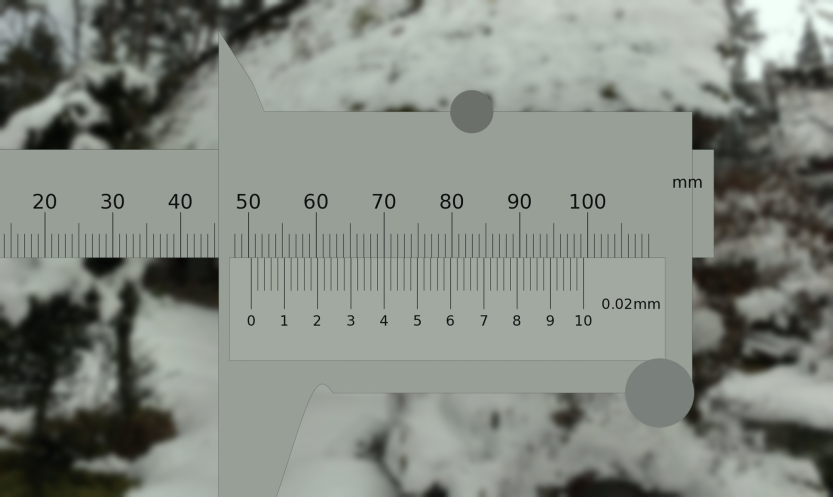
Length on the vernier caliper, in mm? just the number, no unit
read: 50.4
